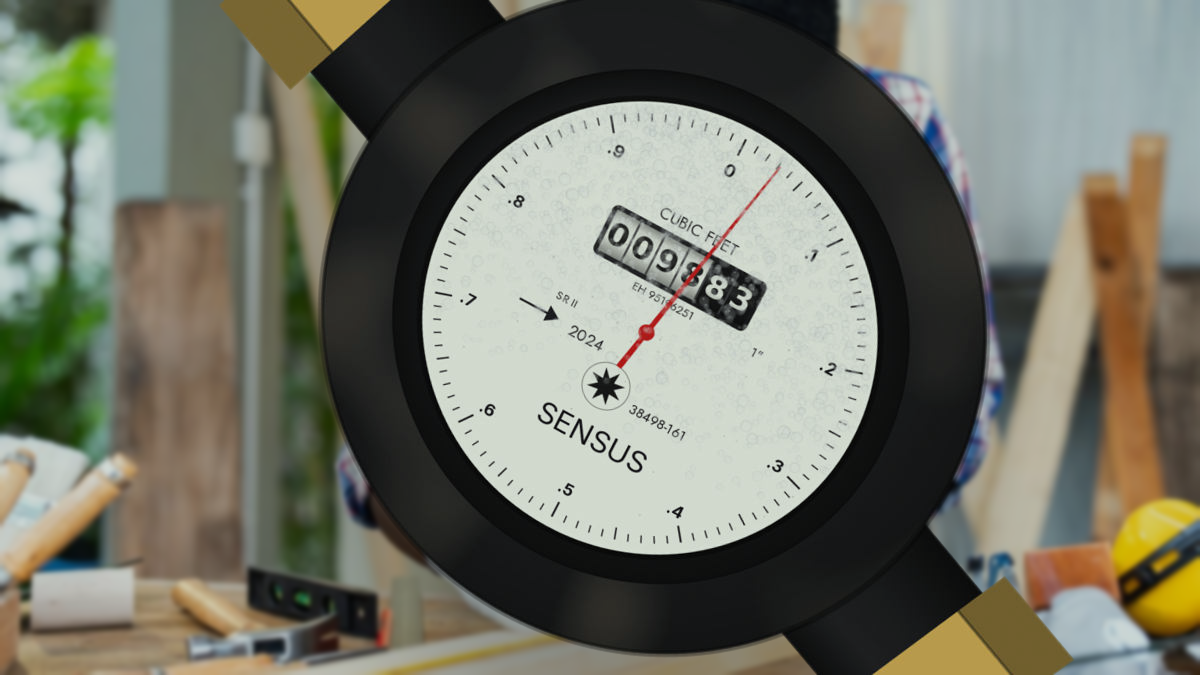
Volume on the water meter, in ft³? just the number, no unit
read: 9883.03
